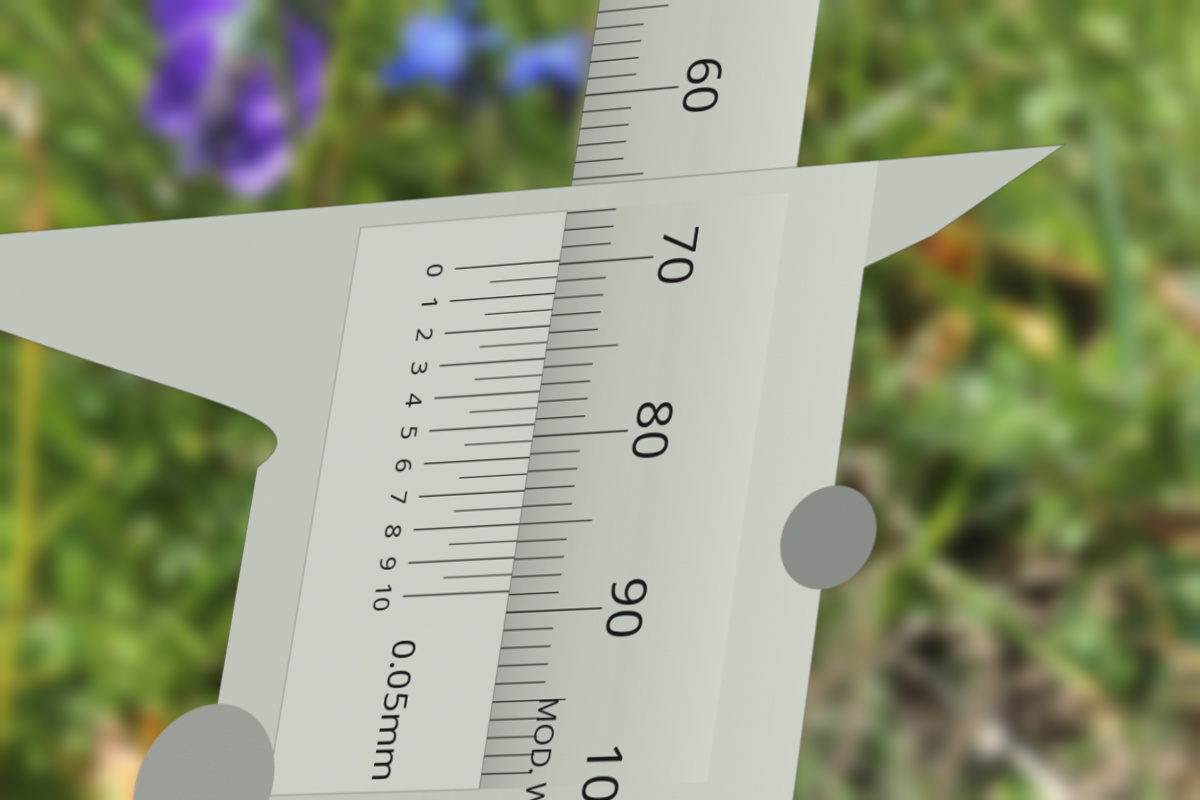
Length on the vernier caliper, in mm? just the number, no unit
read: 69.8
